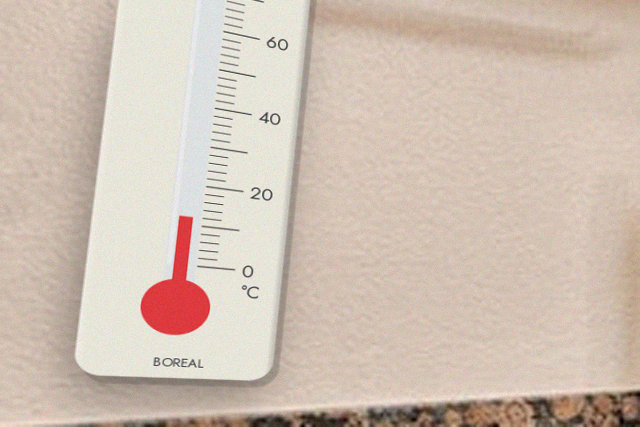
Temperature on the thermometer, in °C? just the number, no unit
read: 12
